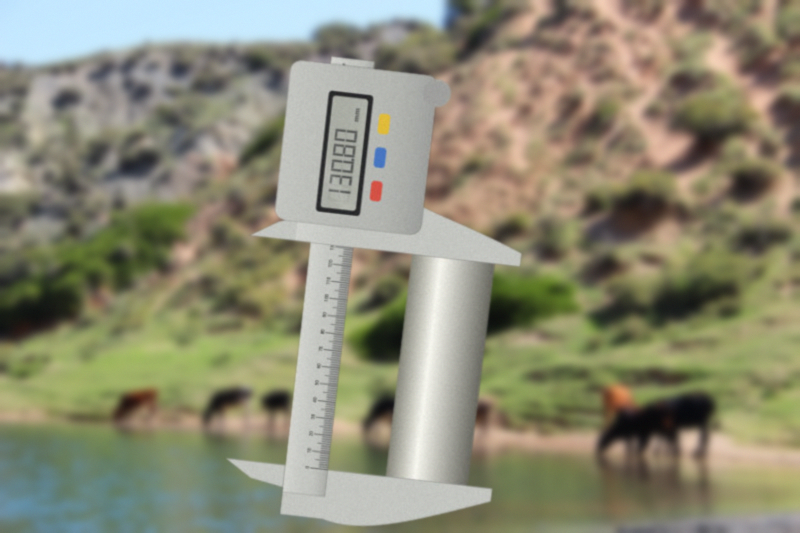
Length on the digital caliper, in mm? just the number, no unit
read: 130.80
